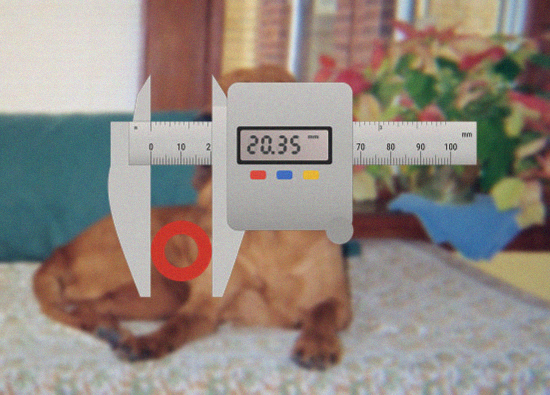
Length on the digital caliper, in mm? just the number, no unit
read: 20.35
